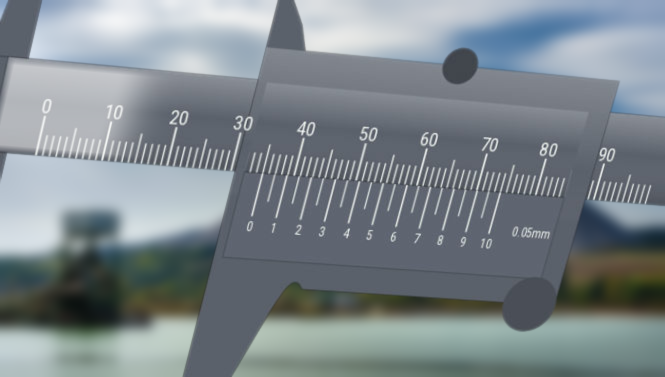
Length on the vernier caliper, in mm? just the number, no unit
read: 35.0
